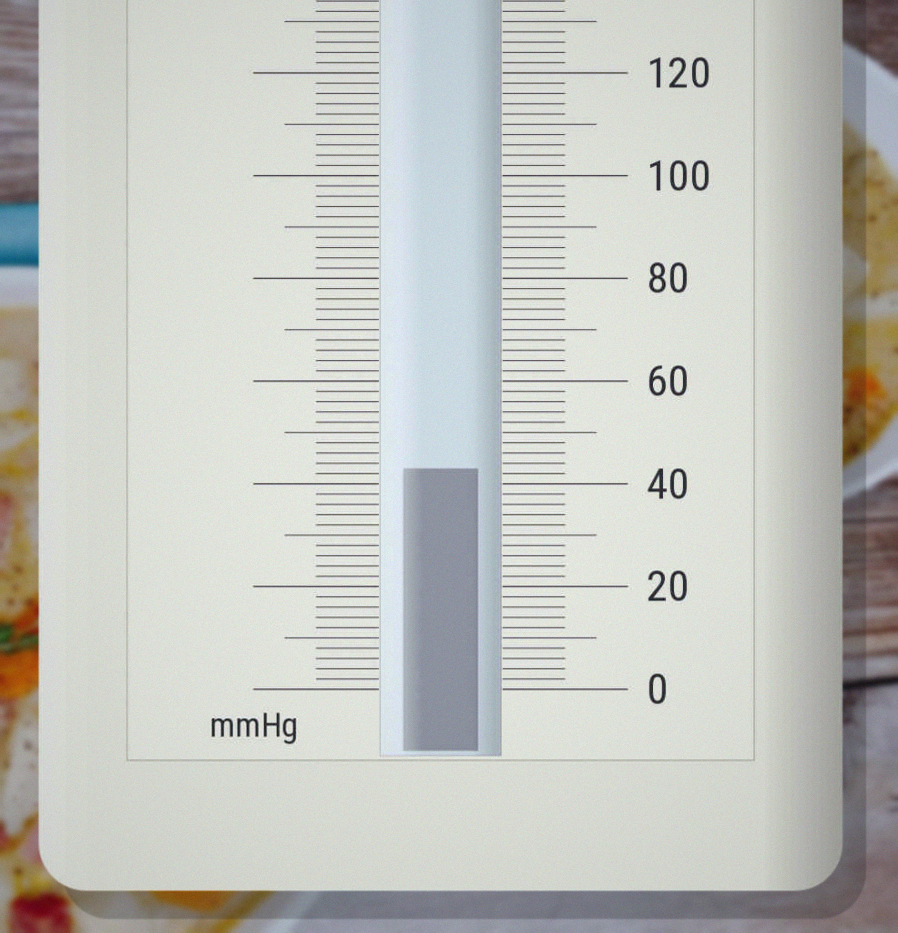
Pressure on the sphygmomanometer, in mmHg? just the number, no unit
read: 43
